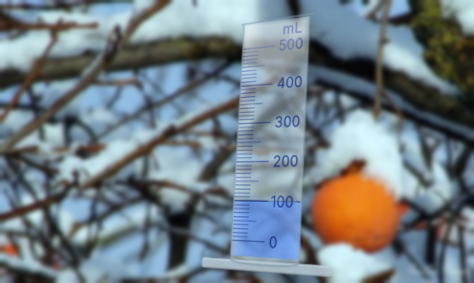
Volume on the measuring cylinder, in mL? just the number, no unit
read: 100
